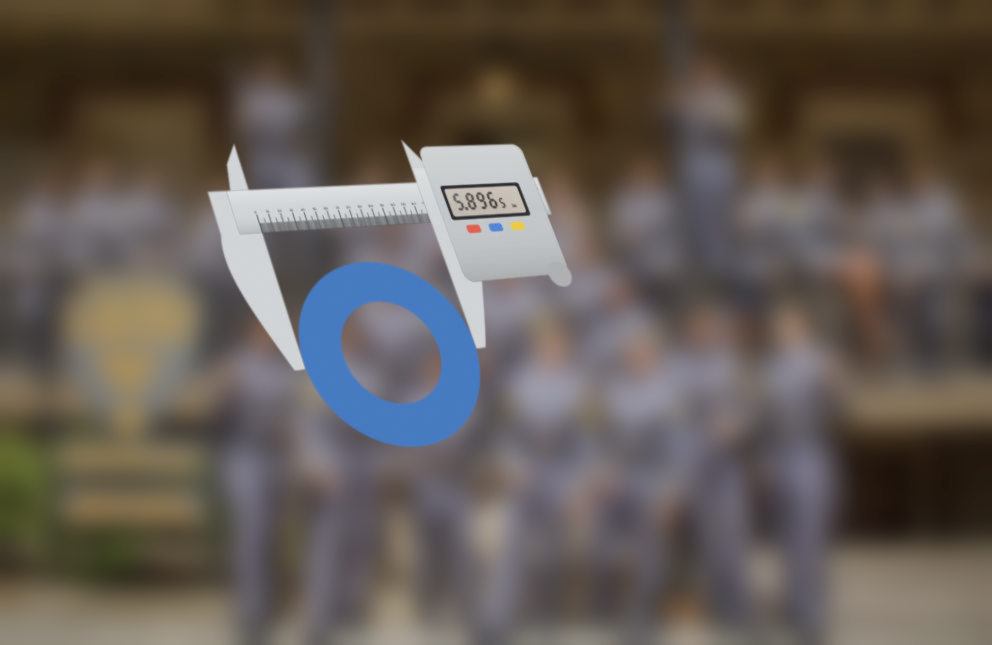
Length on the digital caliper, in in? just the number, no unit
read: 5.8965
